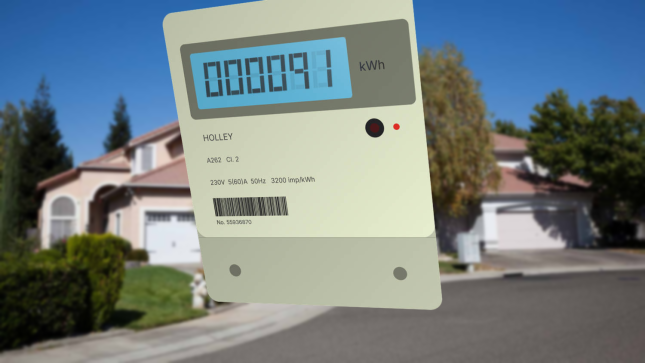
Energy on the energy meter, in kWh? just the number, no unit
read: 91
